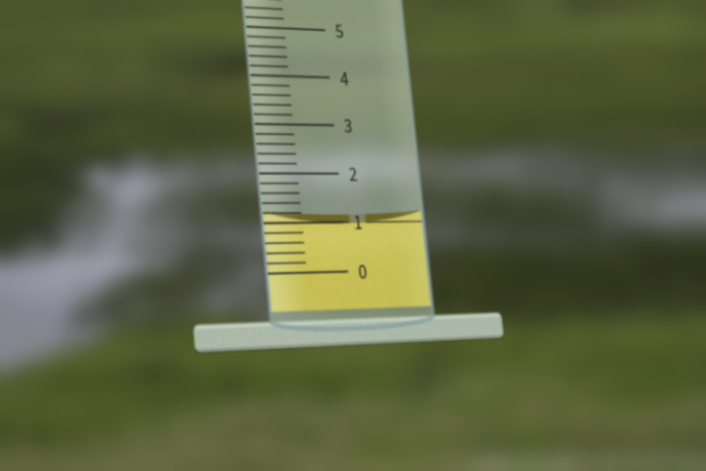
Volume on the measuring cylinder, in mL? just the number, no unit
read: 1
